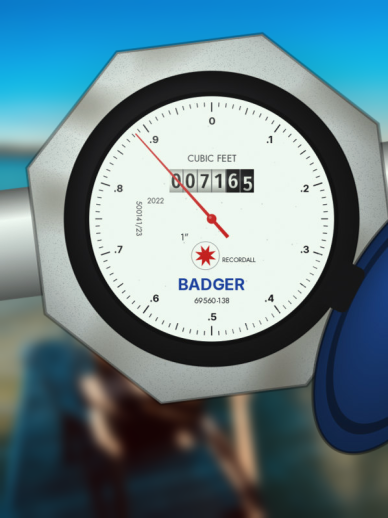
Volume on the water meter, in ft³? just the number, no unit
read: 7164.88
